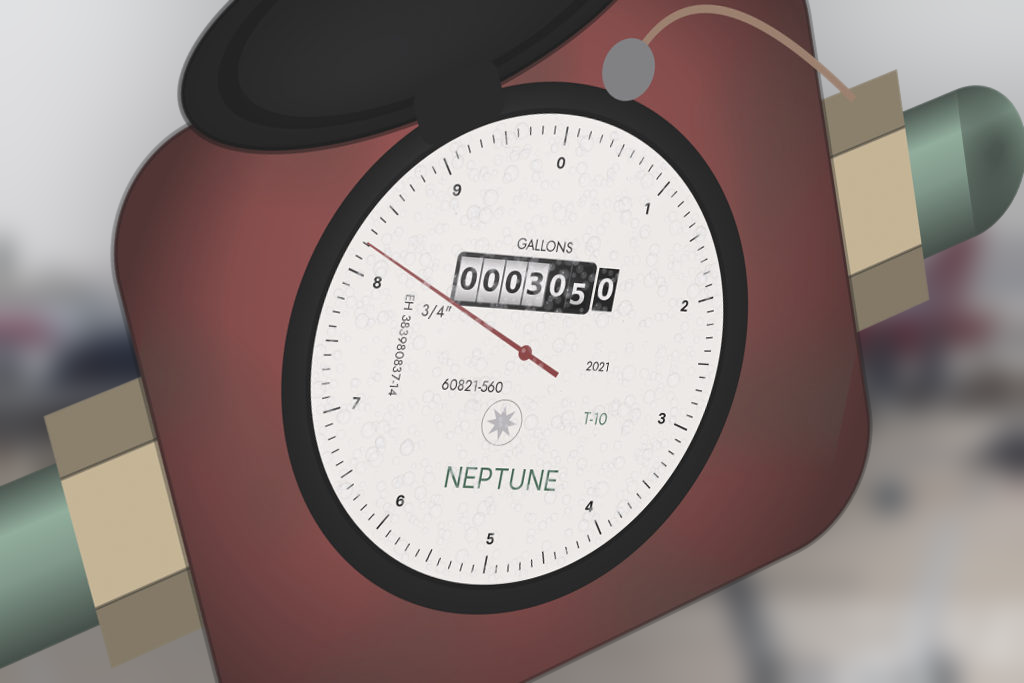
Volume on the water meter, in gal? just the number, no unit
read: 3048.2
